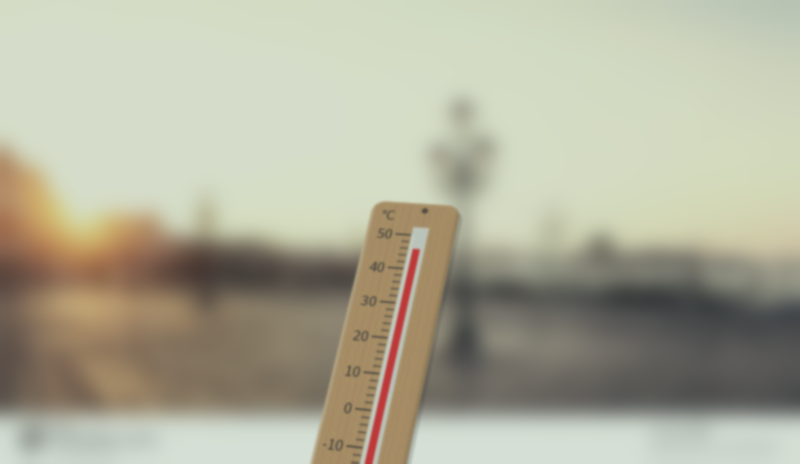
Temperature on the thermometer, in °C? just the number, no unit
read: 46
